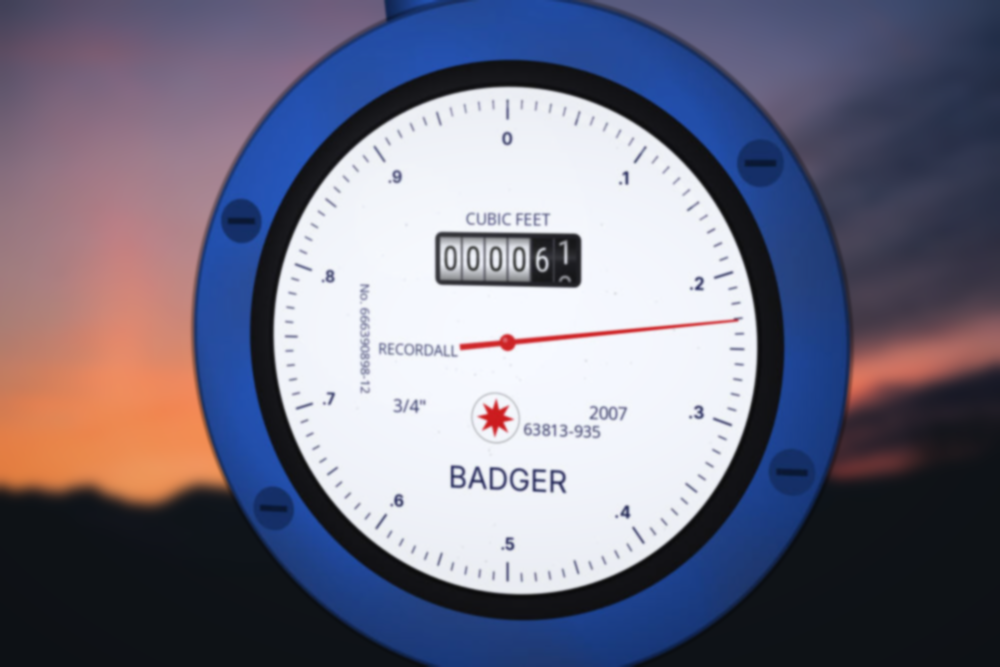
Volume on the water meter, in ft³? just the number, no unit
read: 61.23
